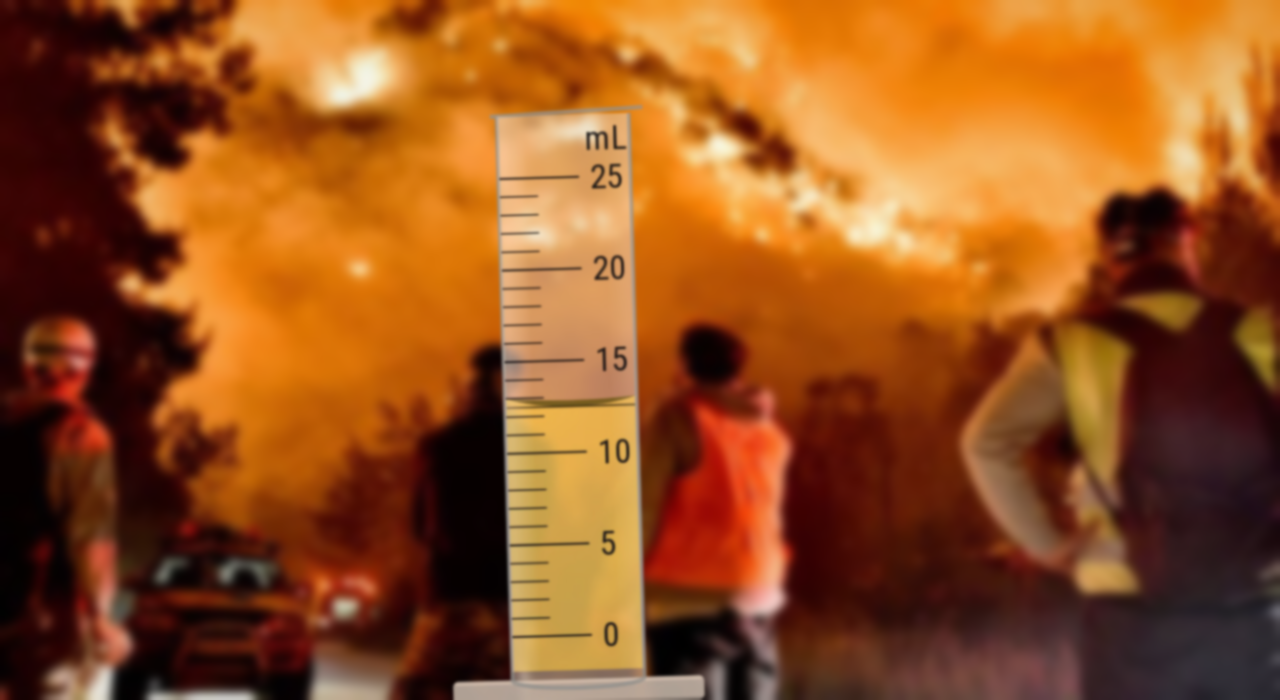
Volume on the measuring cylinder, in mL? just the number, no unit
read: 12.5
